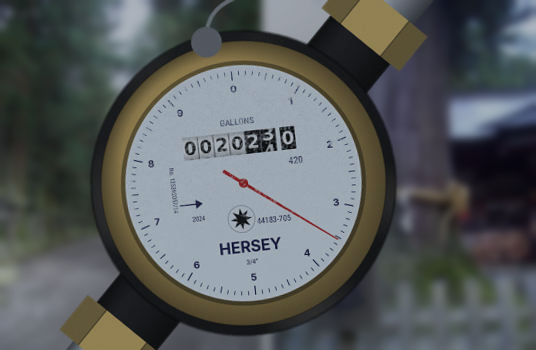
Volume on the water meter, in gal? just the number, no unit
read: 20233.5
